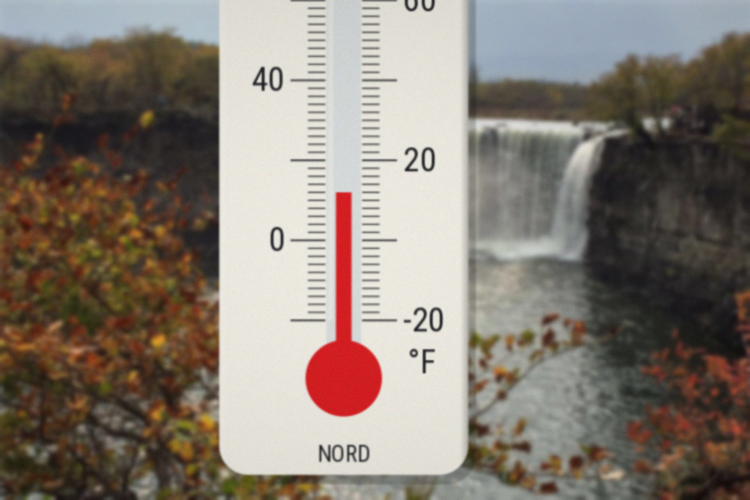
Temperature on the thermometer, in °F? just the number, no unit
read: 12
